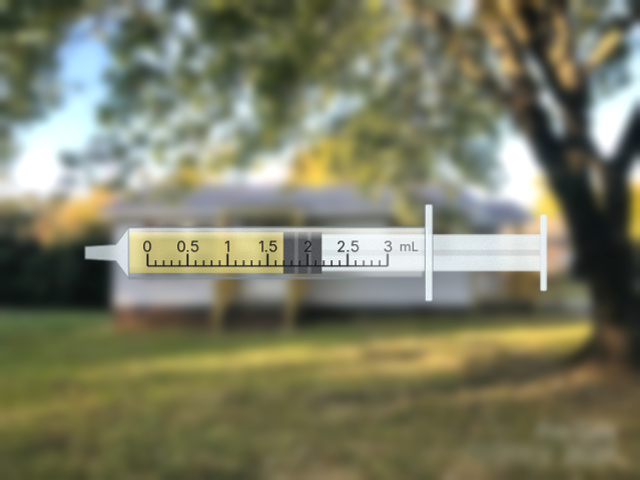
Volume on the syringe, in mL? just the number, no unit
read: 1.7
